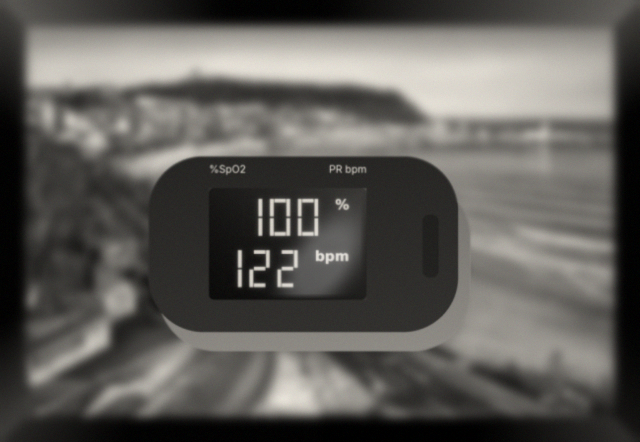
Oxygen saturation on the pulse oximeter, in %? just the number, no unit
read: 100
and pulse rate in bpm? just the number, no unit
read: 122
